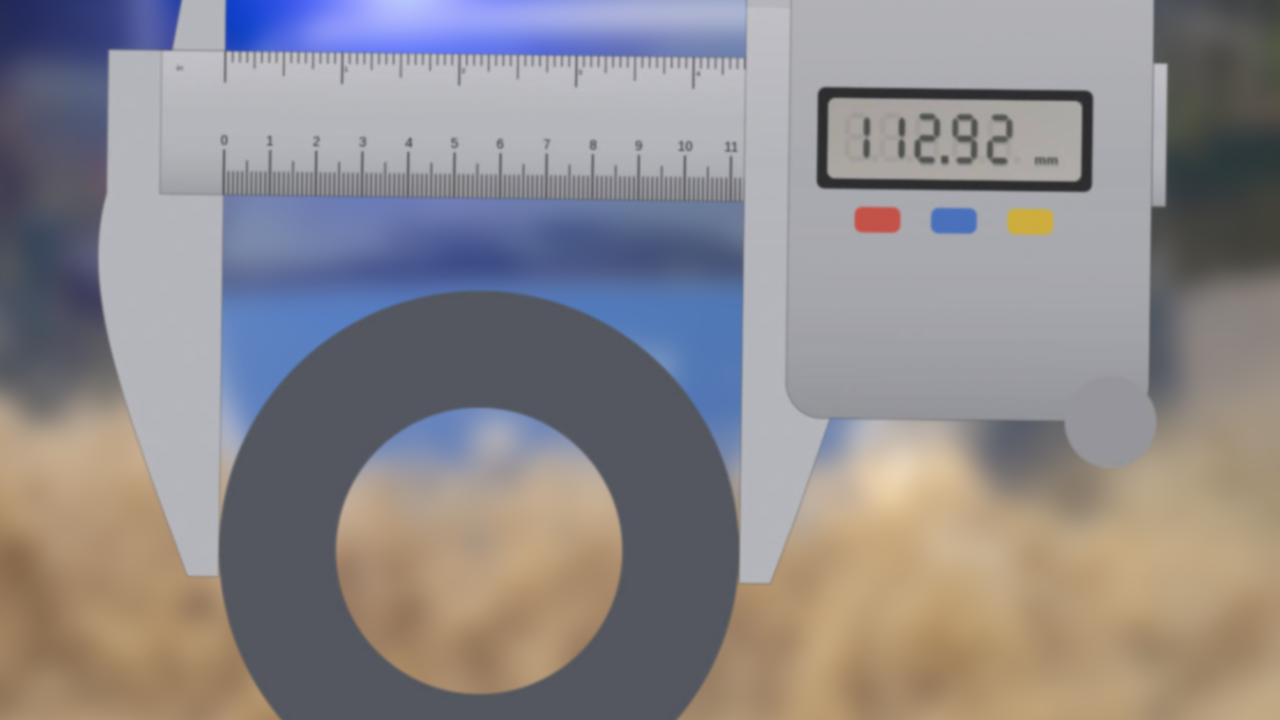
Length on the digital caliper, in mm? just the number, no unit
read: 112.92
